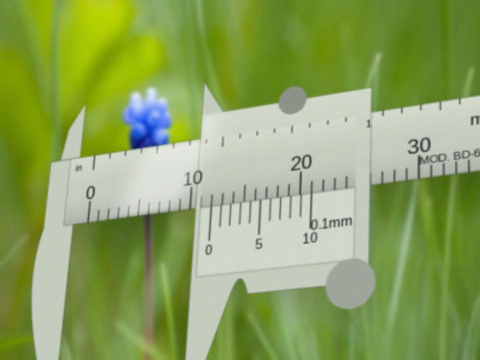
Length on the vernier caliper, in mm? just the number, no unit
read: 12.0
